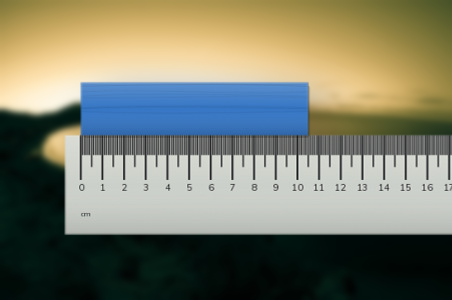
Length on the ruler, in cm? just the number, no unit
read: 10.5
